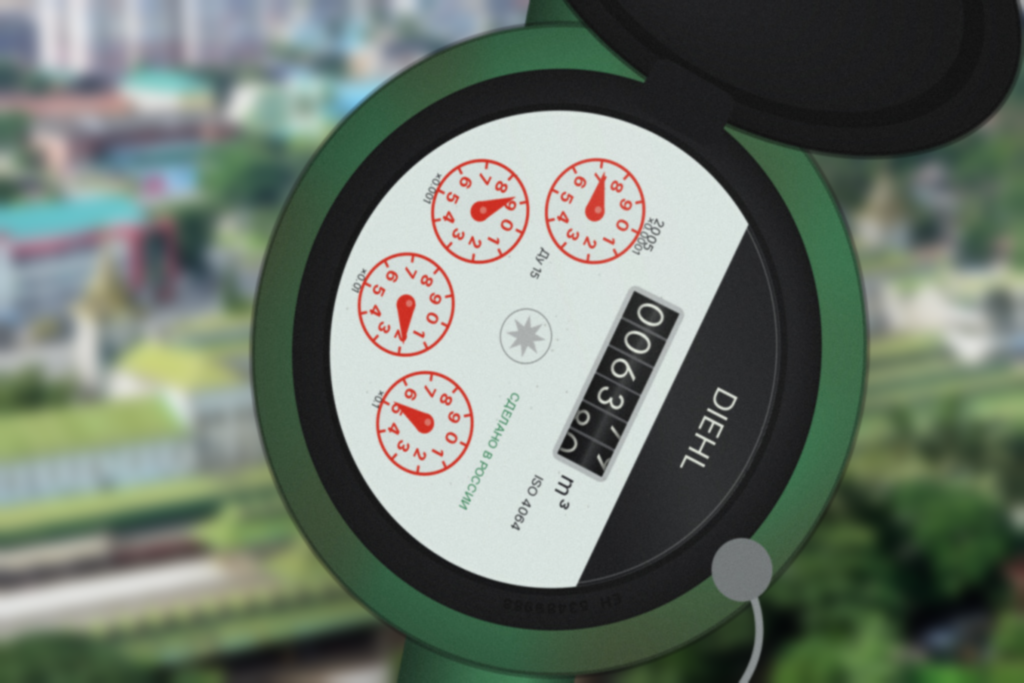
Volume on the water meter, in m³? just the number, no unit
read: 6379.5187
